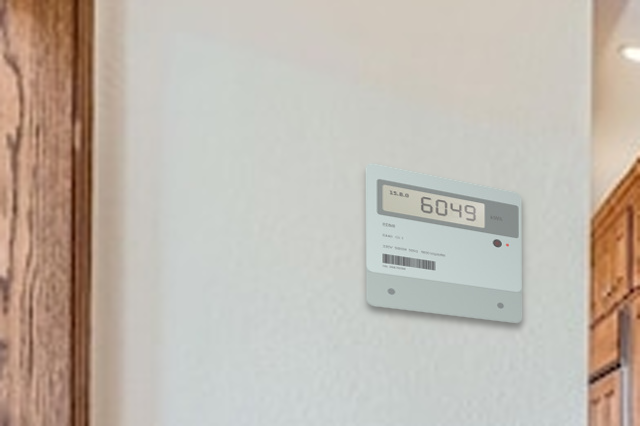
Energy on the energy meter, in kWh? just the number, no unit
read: 6049
